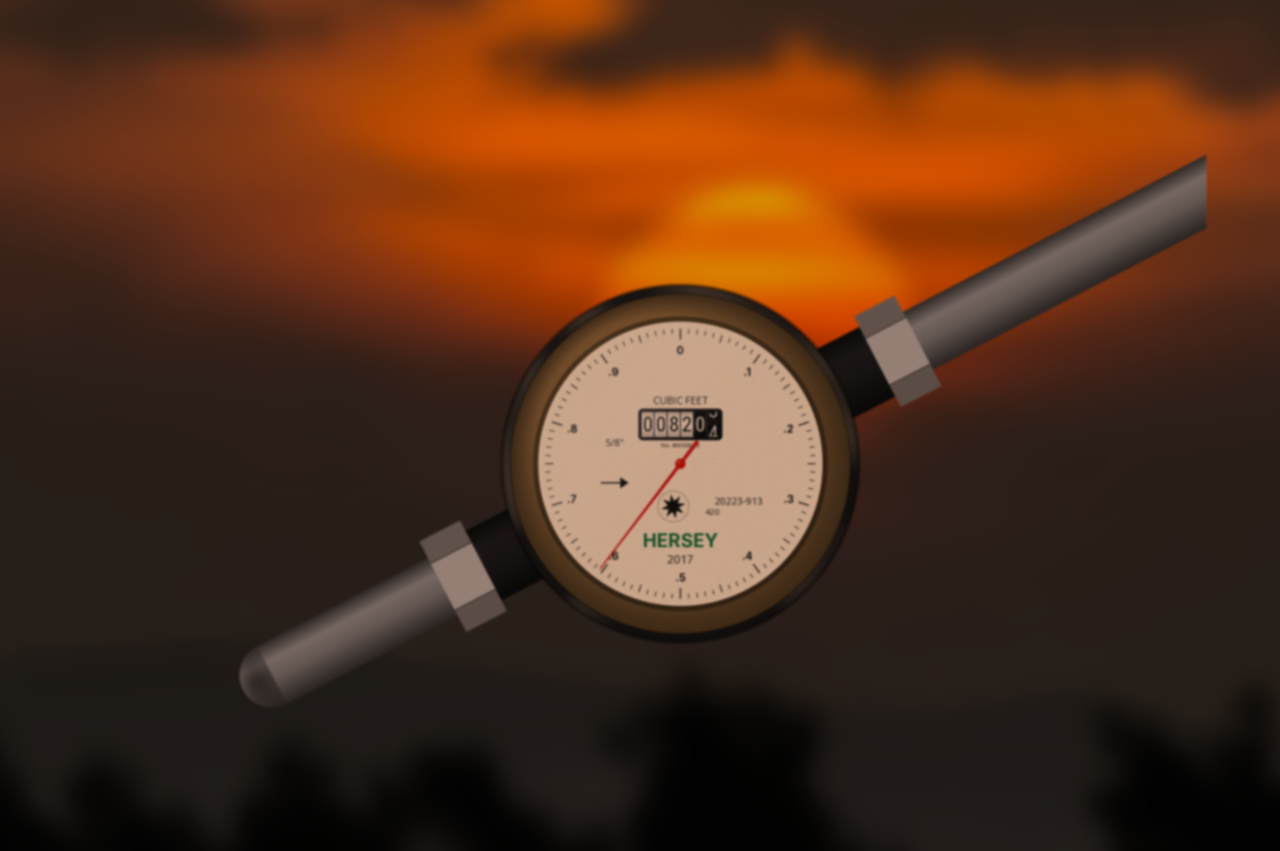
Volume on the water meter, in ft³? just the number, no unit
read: 8203.60
